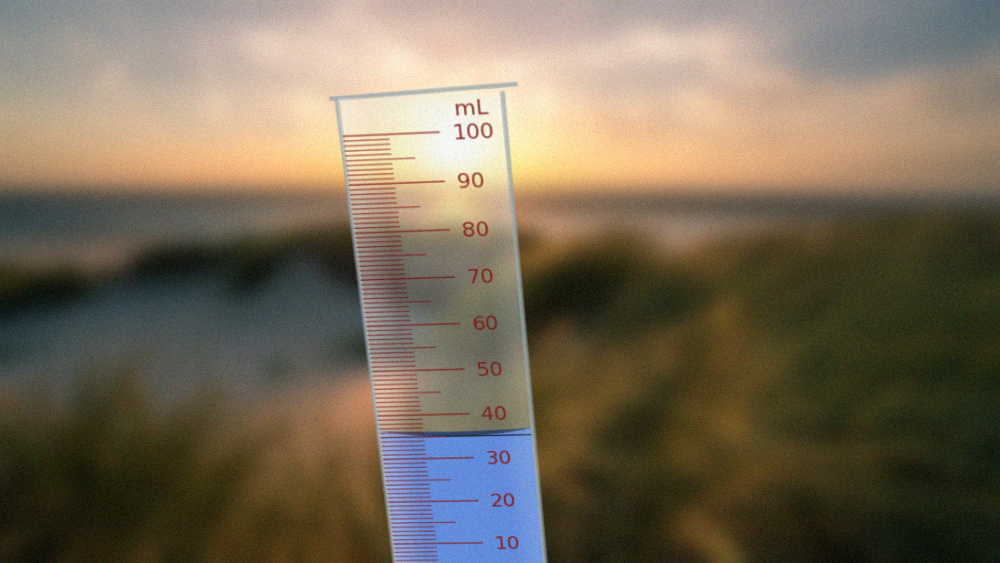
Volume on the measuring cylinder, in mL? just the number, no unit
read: 35
